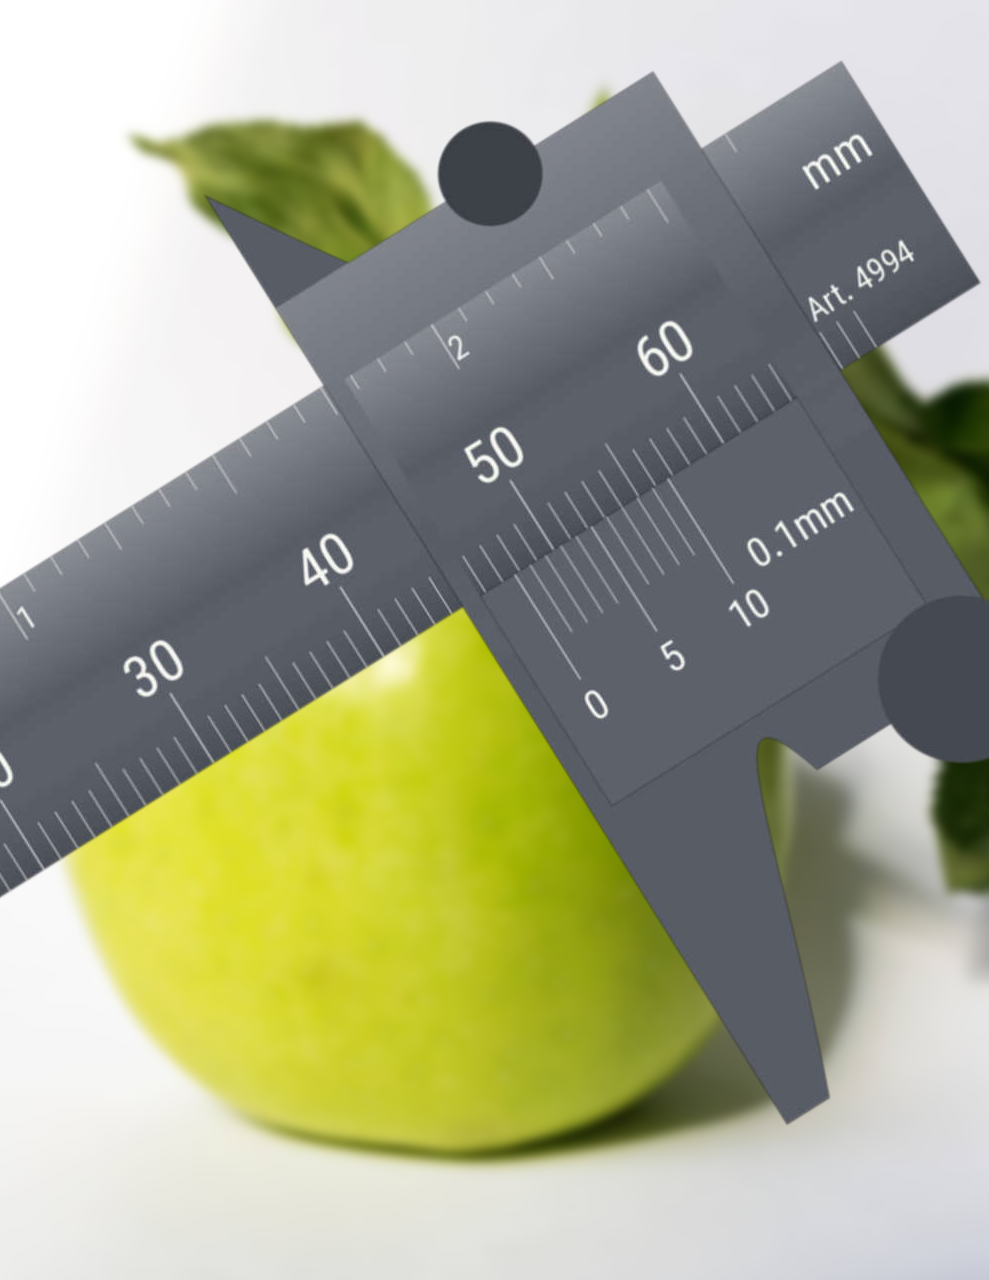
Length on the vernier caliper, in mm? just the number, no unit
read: 47.7
